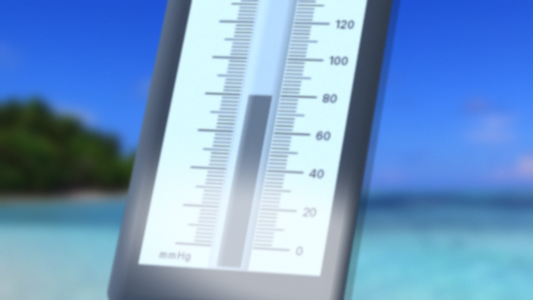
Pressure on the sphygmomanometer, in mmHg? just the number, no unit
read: 80
